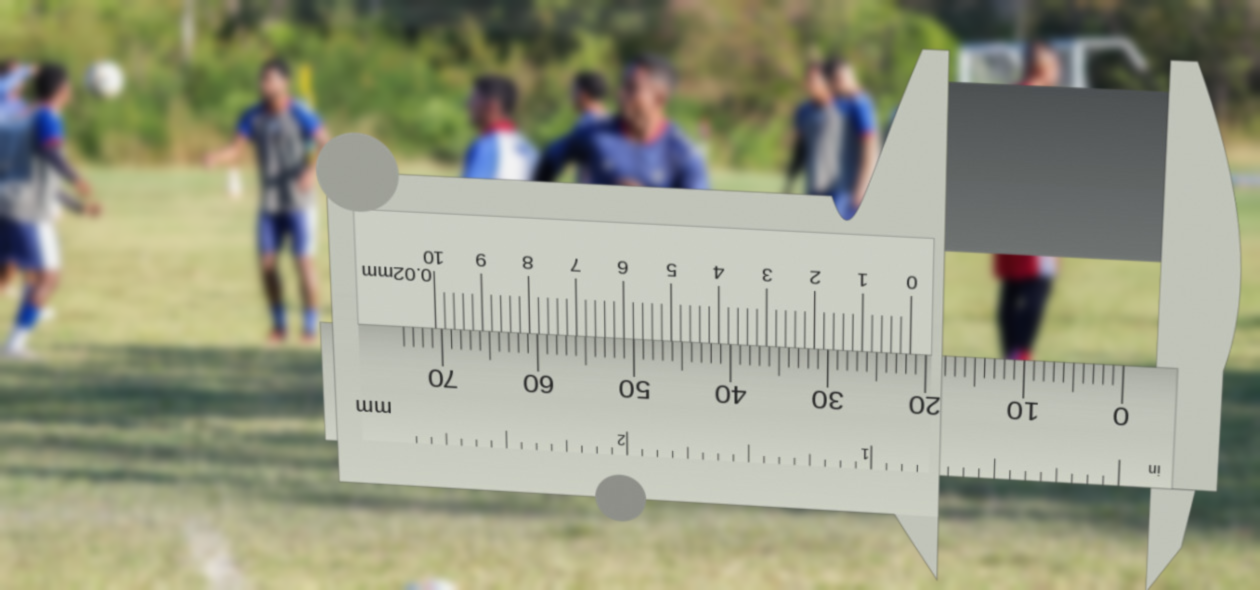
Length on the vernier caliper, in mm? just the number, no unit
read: 21.6
